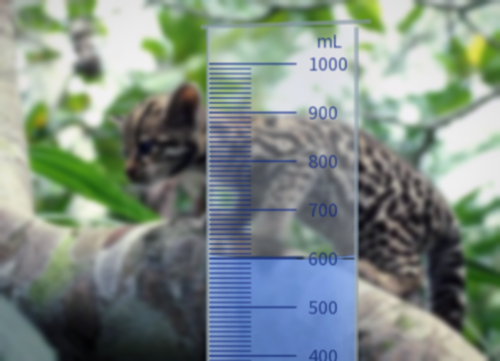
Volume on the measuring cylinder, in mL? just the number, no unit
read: 600
